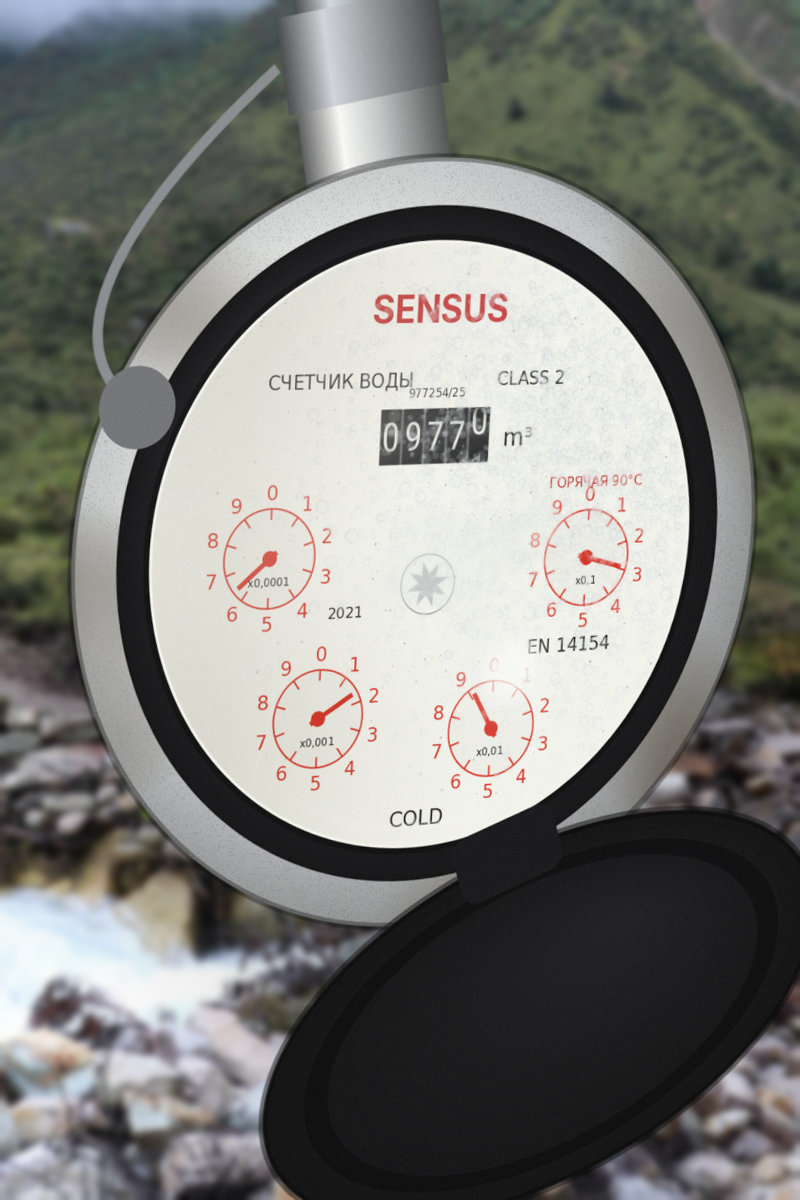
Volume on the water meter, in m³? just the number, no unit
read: 9770.2916
